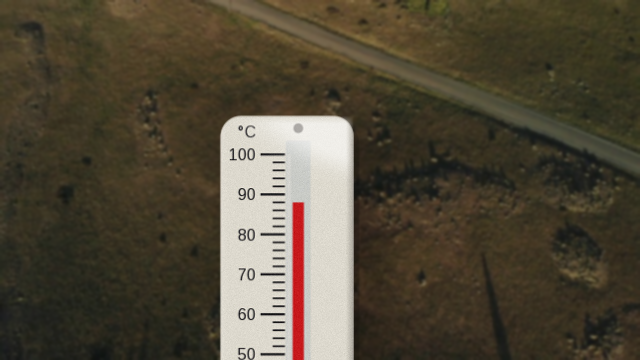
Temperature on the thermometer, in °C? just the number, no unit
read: 88
